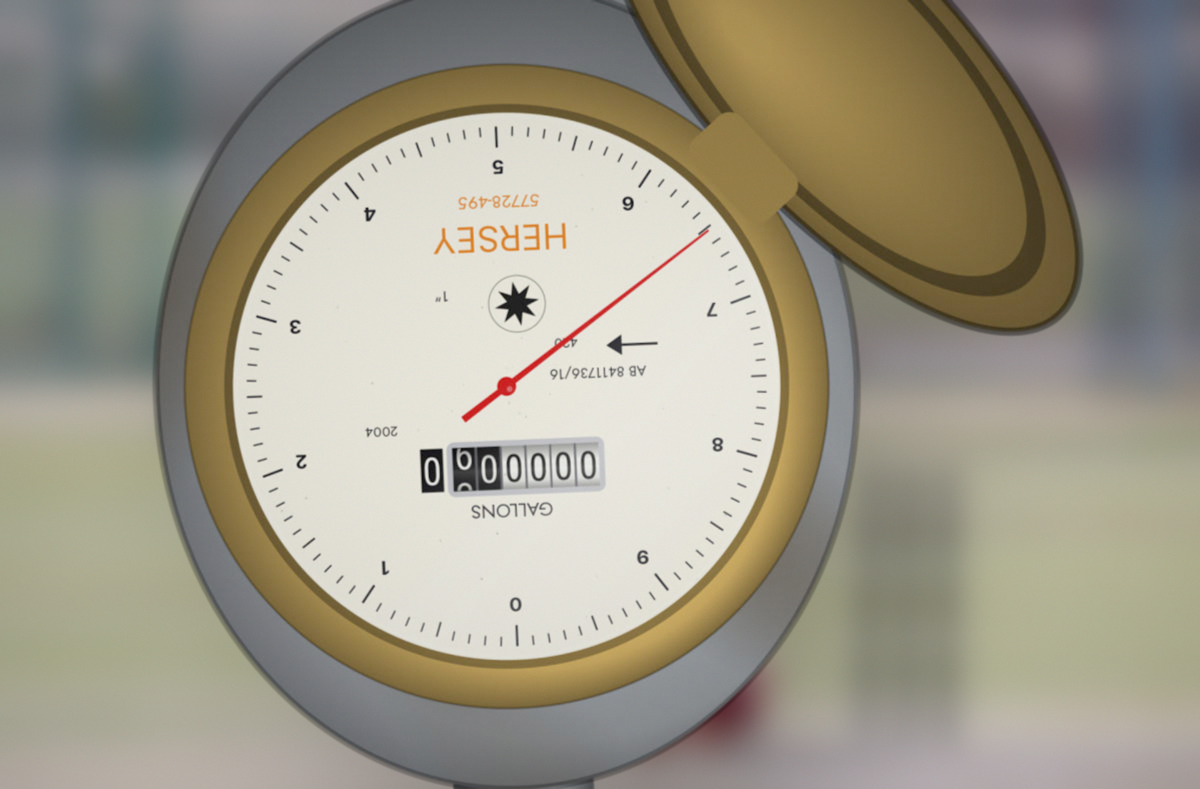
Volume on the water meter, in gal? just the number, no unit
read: 86.5
